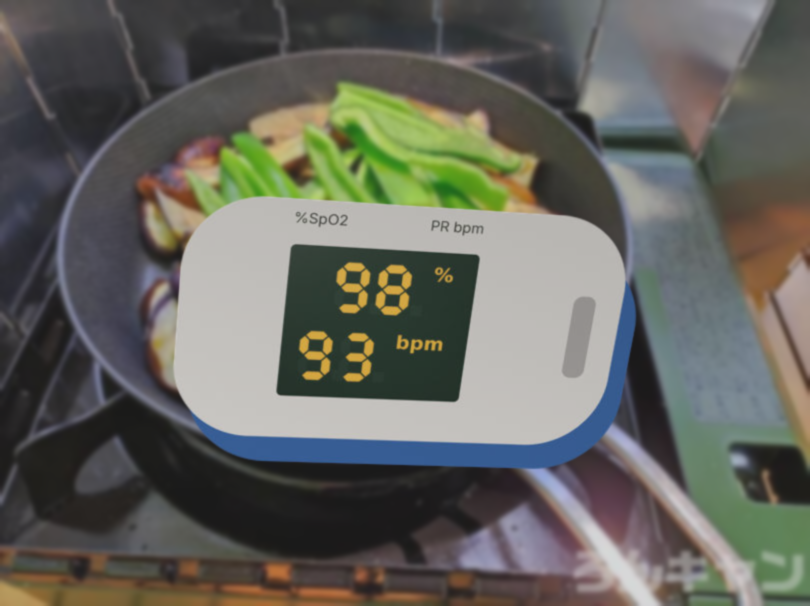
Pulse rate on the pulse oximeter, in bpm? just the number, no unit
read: 93
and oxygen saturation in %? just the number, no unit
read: 98
